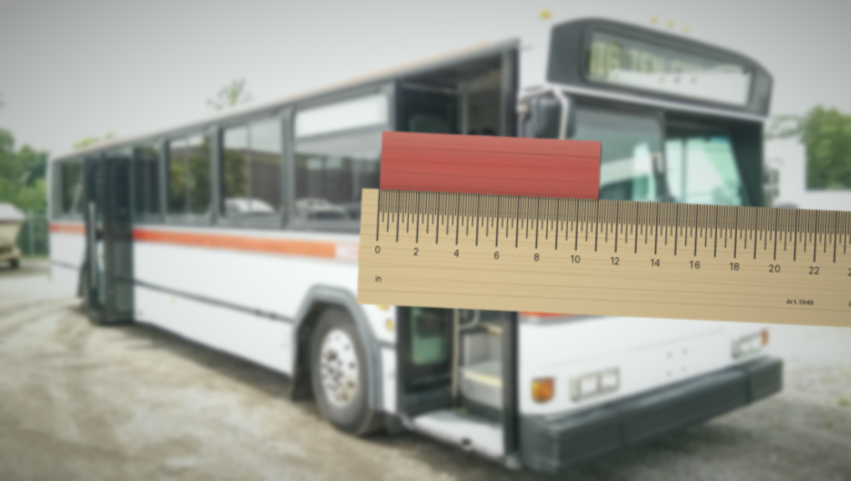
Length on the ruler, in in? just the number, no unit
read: 11
